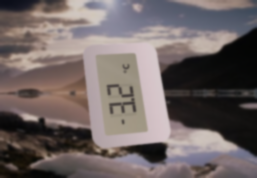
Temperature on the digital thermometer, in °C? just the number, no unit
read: -3.2
